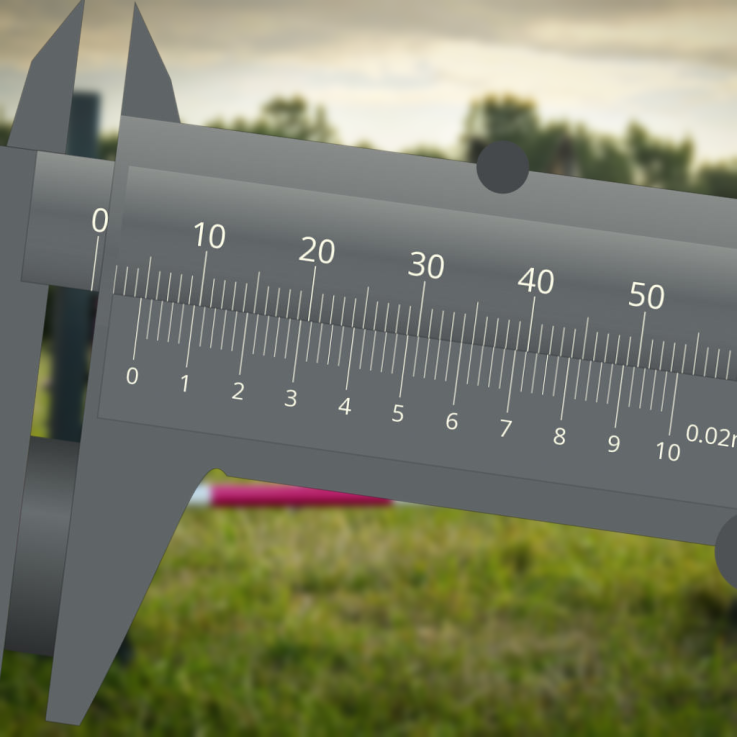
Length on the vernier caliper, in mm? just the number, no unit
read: 4.6
